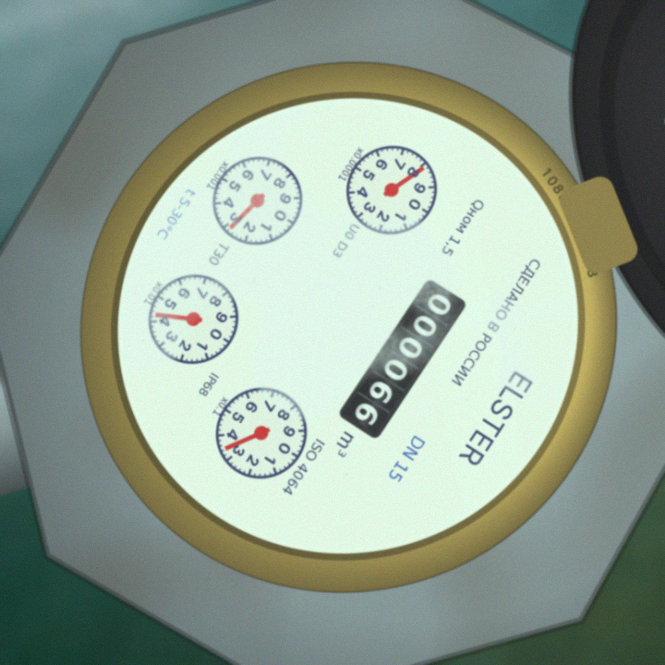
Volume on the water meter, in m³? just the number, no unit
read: 66.3428
